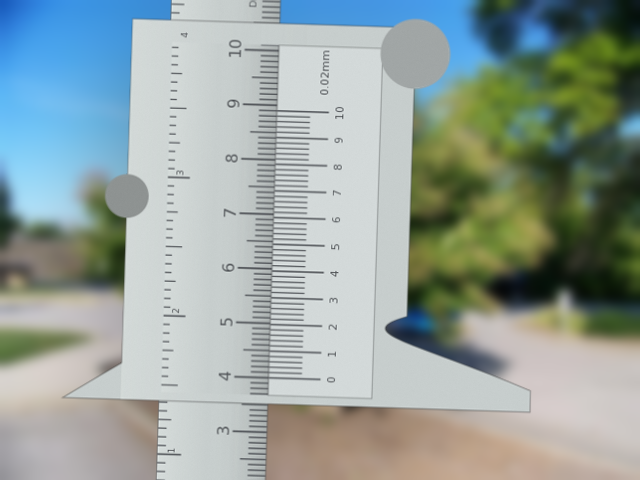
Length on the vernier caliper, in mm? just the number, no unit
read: 40.0
